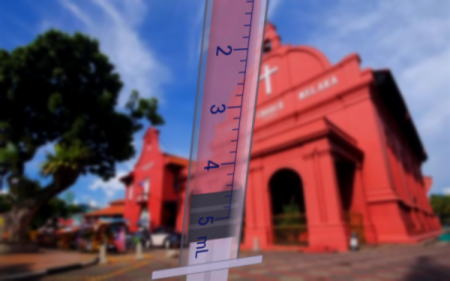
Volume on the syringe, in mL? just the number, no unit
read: 4.5
